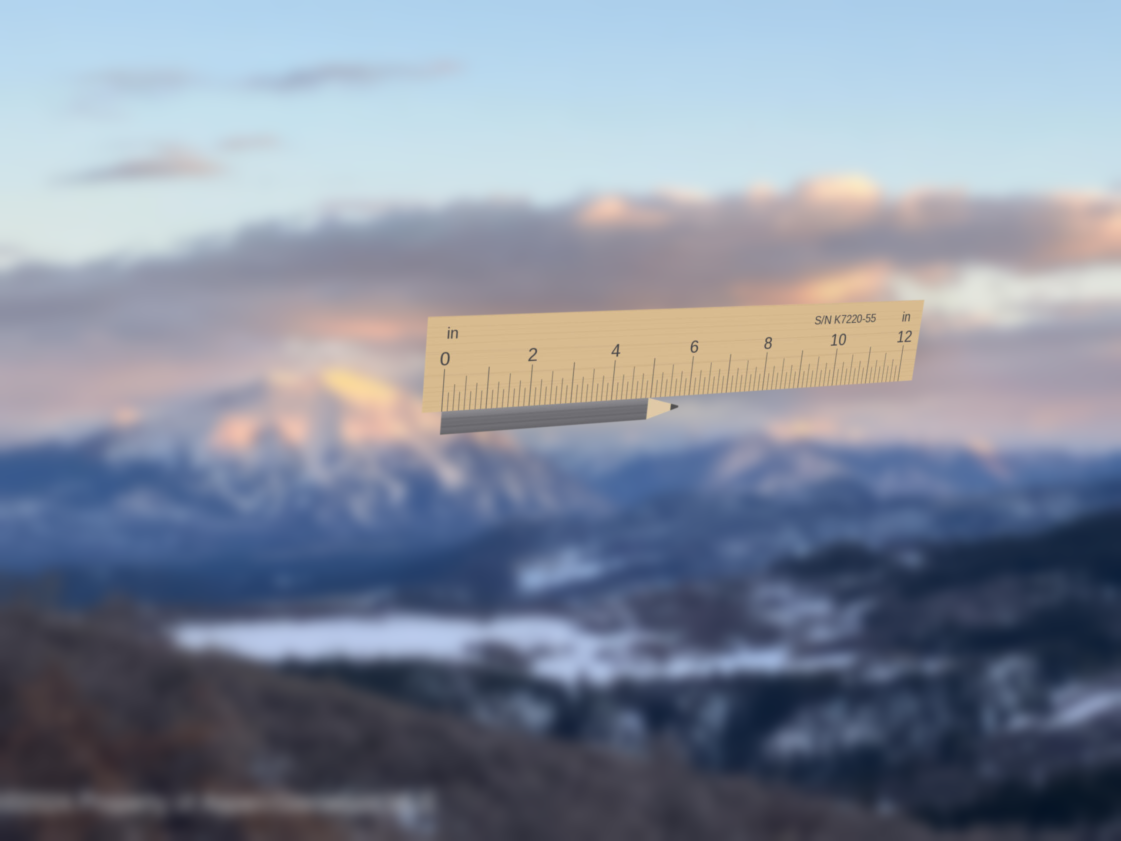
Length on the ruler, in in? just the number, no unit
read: 5.75
